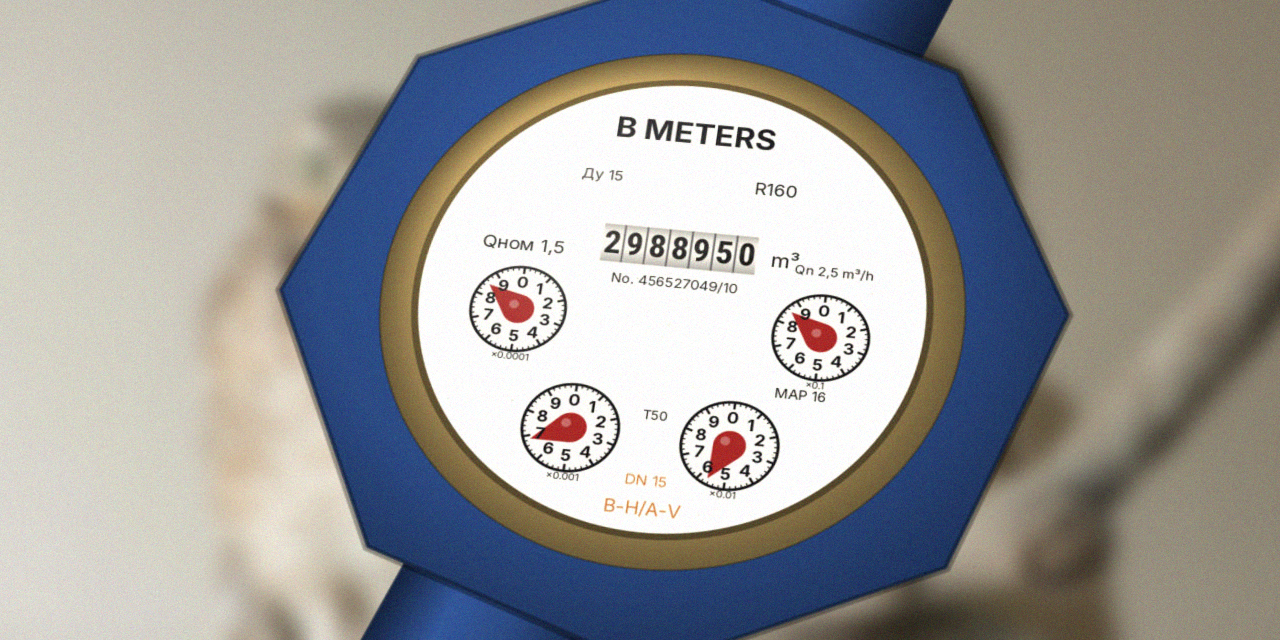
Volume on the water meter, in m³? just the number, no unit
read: 2988950.8568
